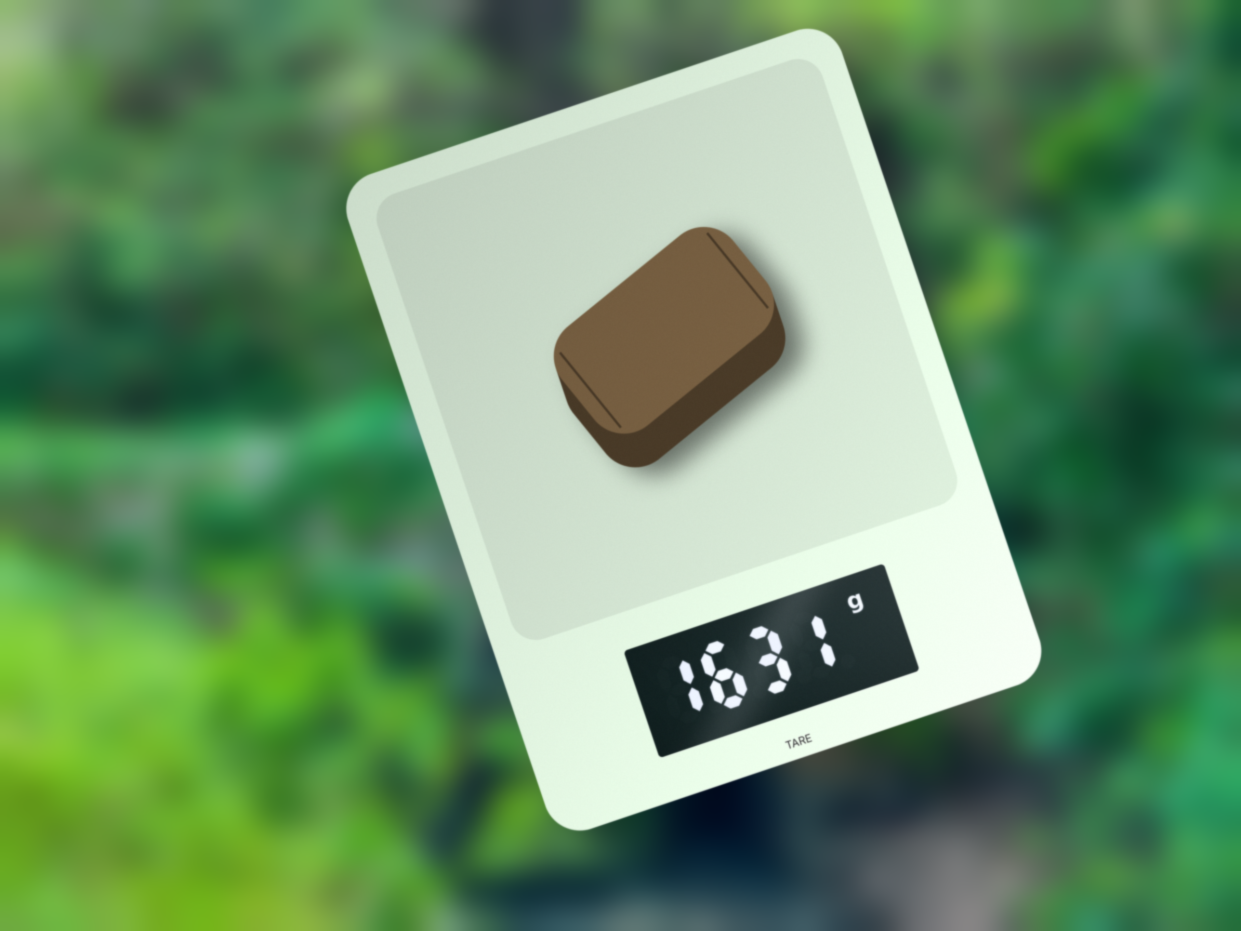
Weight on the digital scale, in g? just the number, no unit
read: 1631
